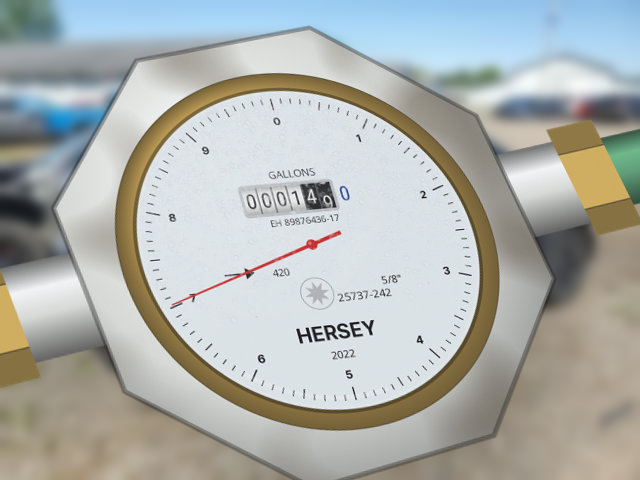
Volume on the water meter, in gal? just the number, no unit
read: 1487.0
